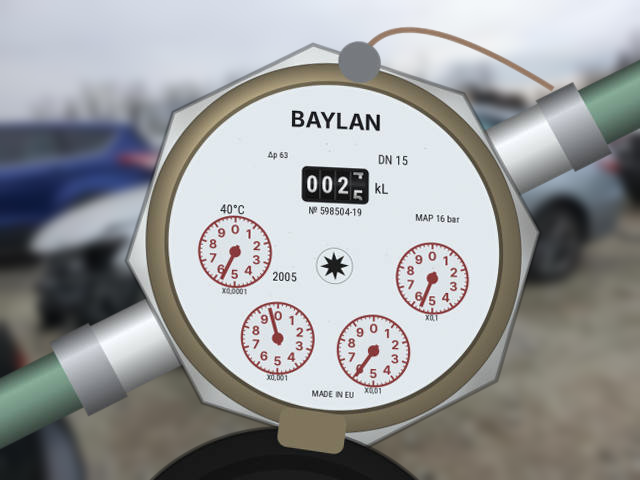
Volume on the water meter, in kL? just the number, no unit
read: 24.5595
